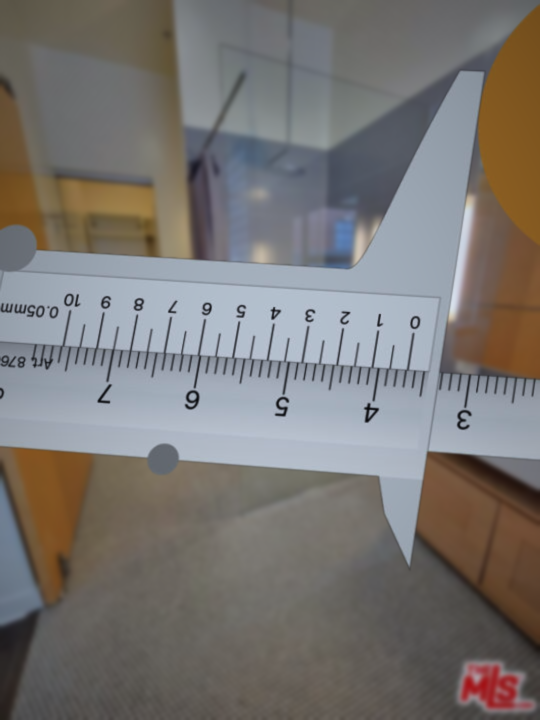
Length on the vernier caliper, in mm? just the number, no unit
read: 36.8
